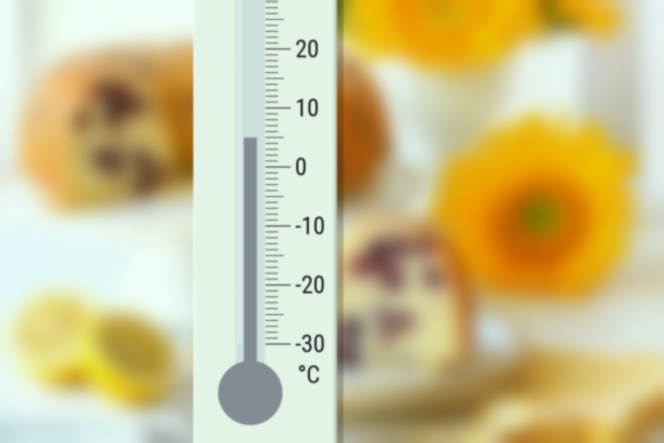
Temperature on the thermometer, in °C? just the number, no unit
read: 5
